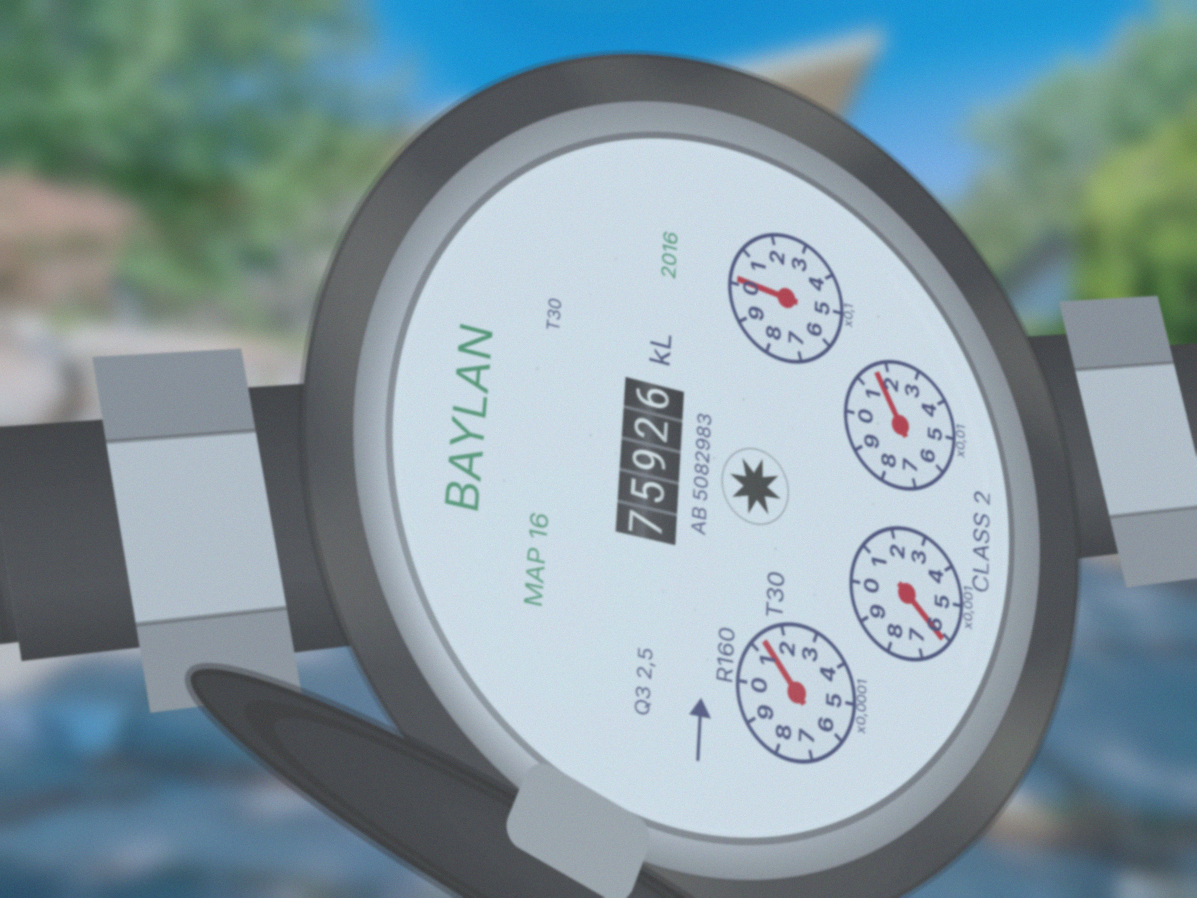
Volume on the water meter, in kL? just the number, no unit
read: 75926.0161
